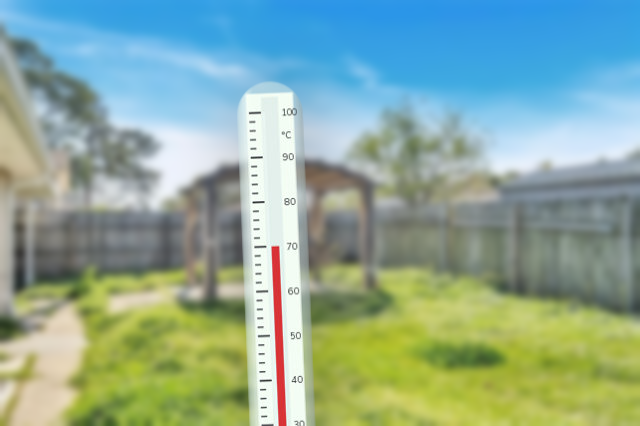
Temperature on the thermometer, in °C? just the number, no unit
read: 70
